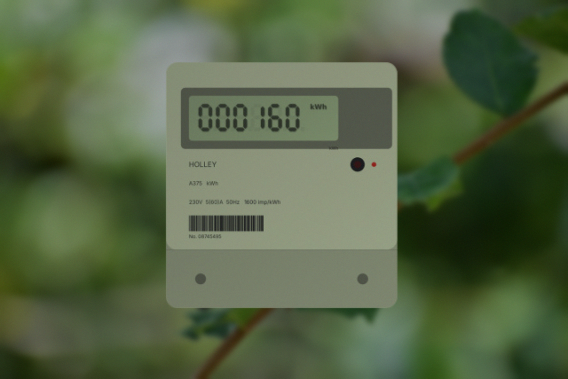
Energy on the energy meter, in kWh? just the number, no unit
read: 160
